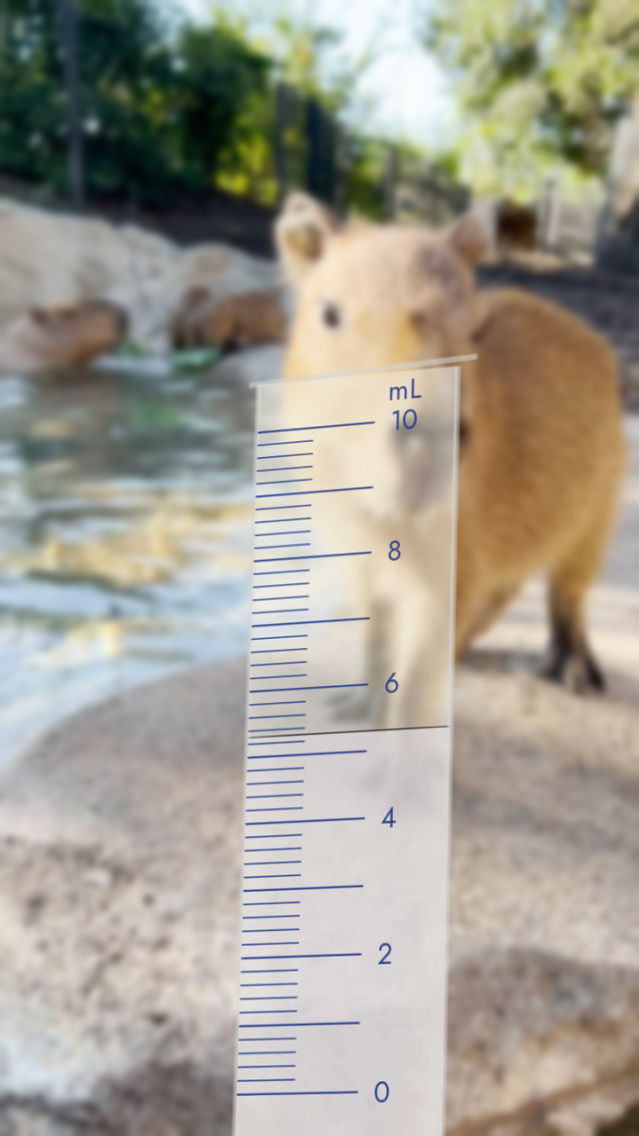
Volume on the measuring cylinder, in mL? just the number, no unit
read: 5.3
